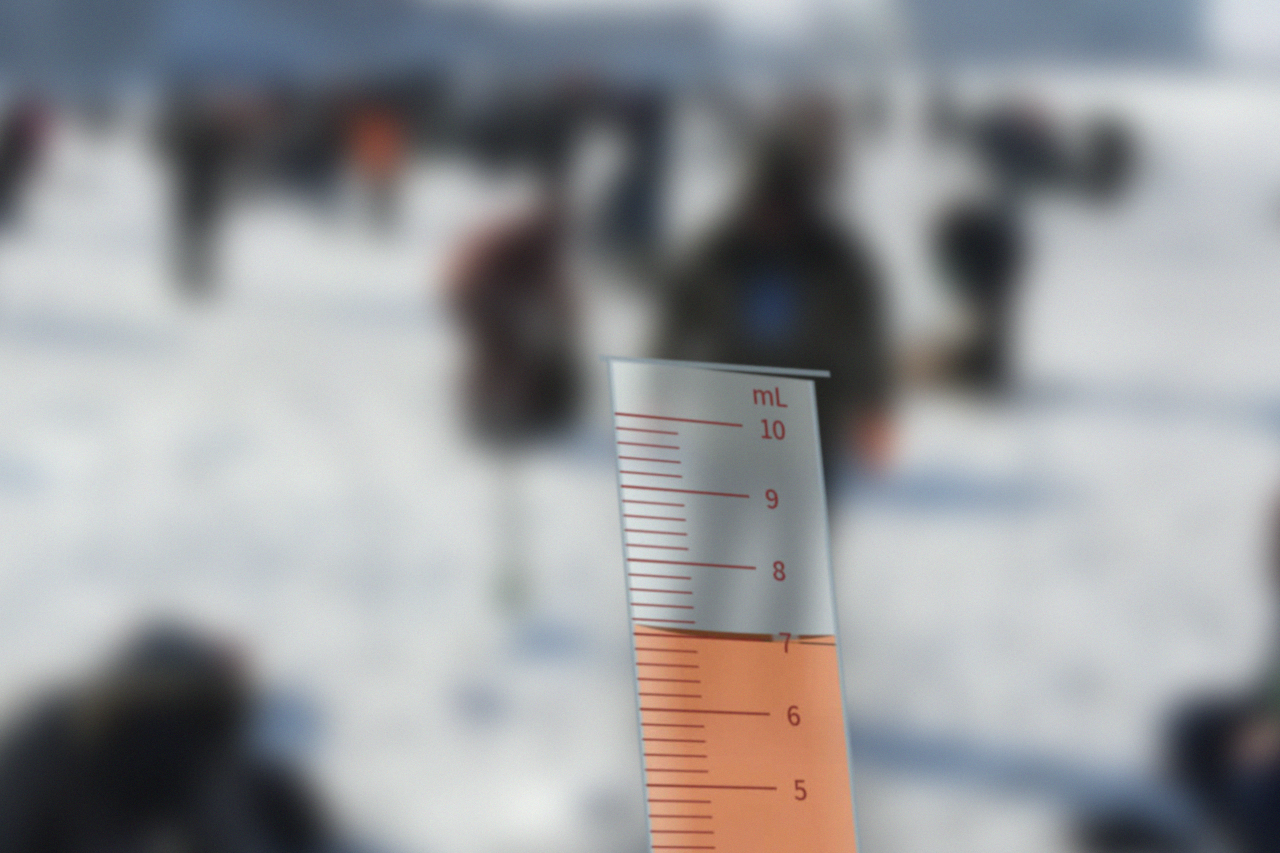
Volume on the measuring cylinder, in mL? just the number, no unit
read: 7
